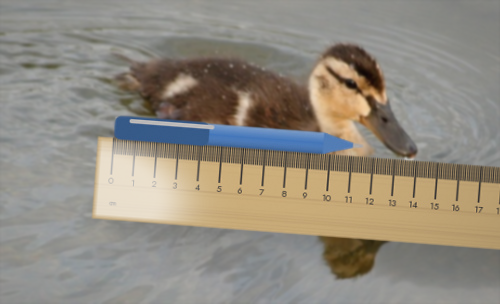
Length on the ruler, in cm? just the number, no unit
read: 11.5
